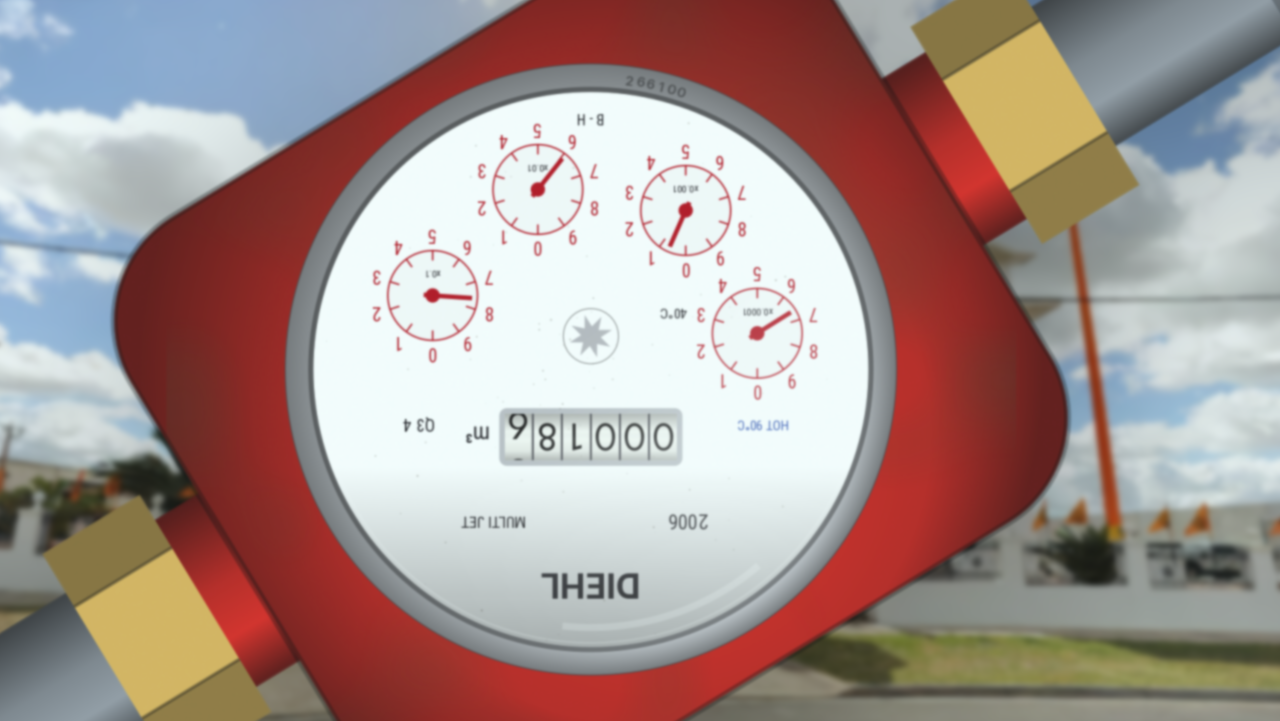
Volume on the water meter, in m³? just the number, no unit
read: 185.7606
